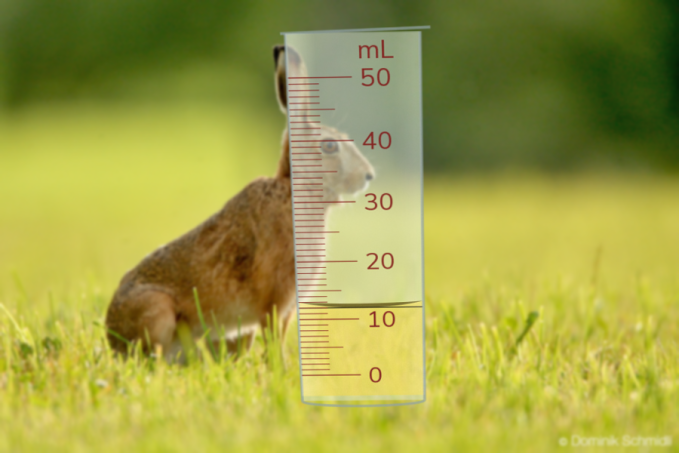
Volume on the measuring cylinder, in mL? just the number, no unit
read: 12
